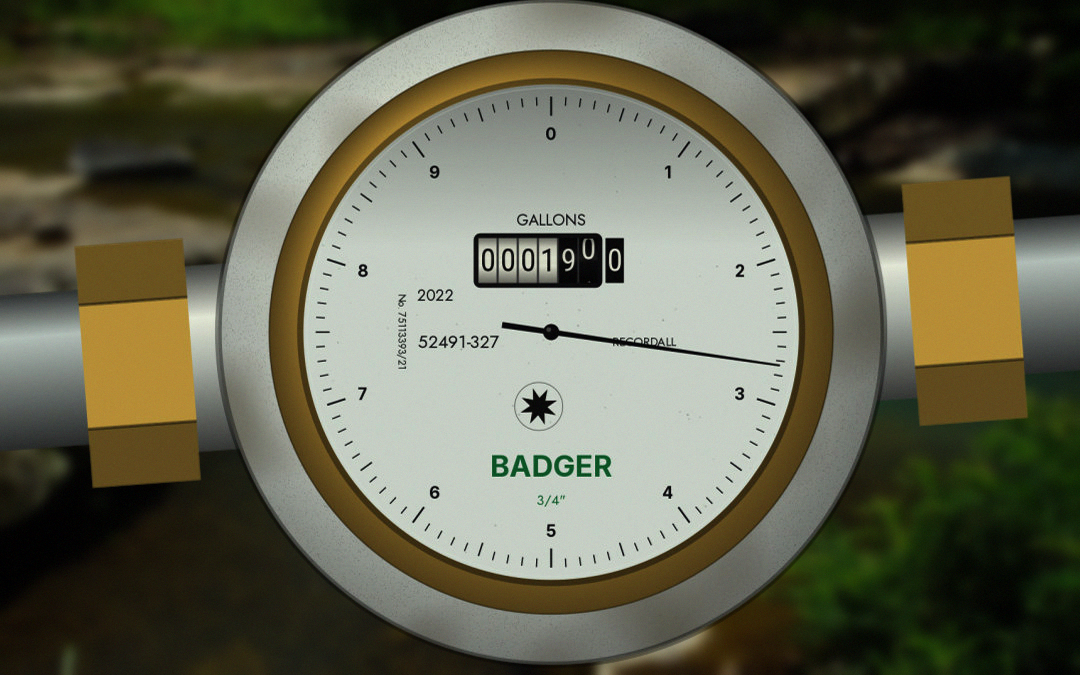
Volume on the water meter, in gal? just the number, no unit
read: 1902.7
